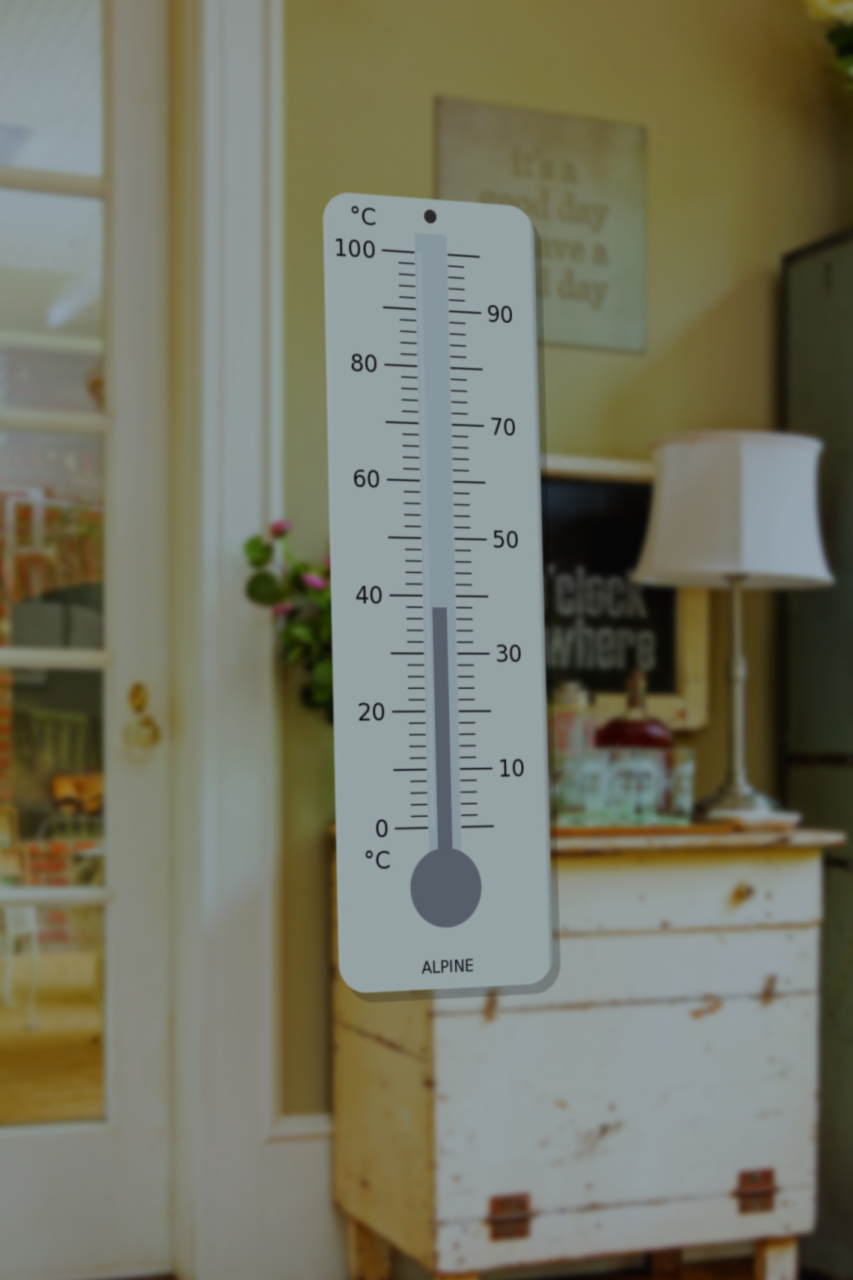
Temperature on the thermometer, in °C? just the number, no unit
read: 38
